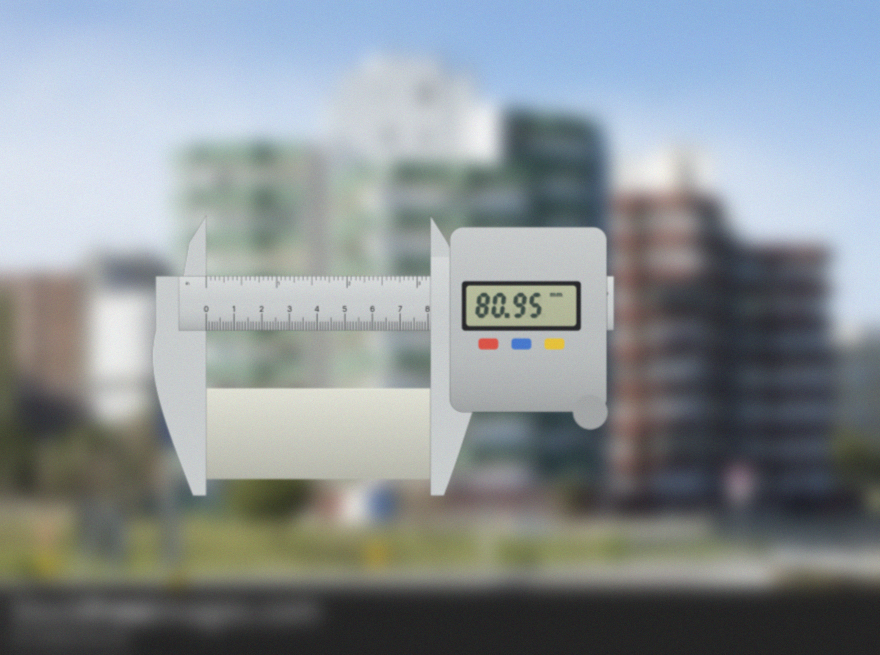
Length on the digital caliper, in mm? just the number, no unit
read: 80.95
